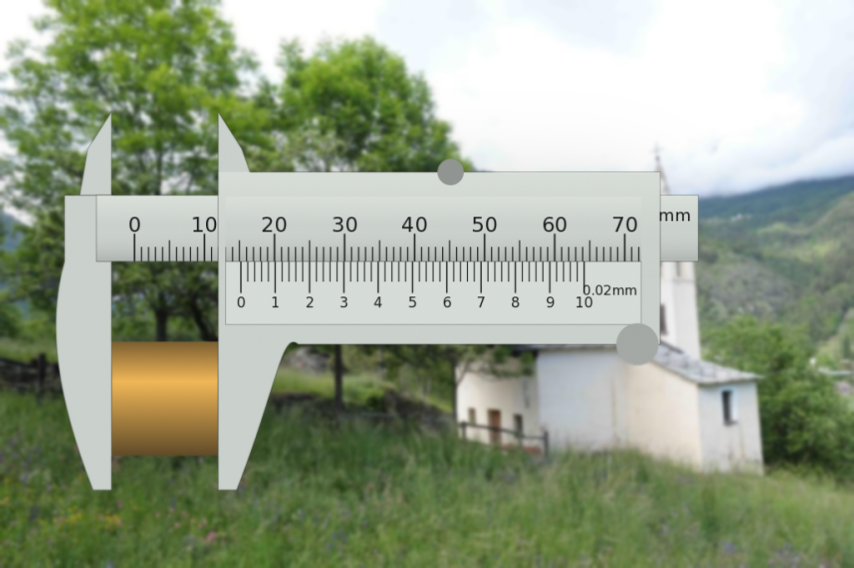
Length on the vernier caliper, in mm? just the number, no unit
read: 15.2
